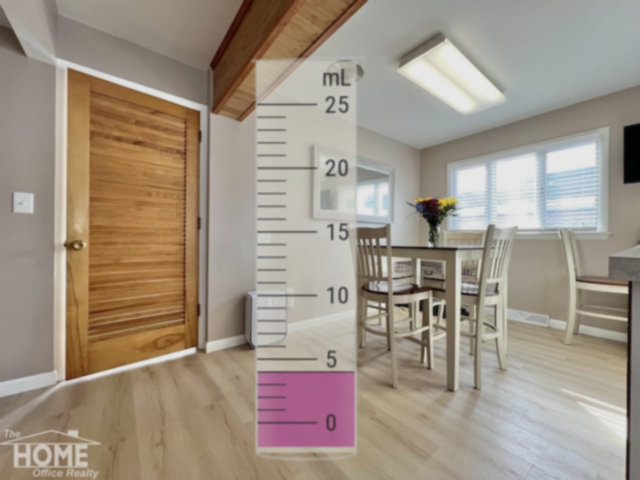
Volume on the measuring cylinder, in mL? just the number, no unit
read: 4
